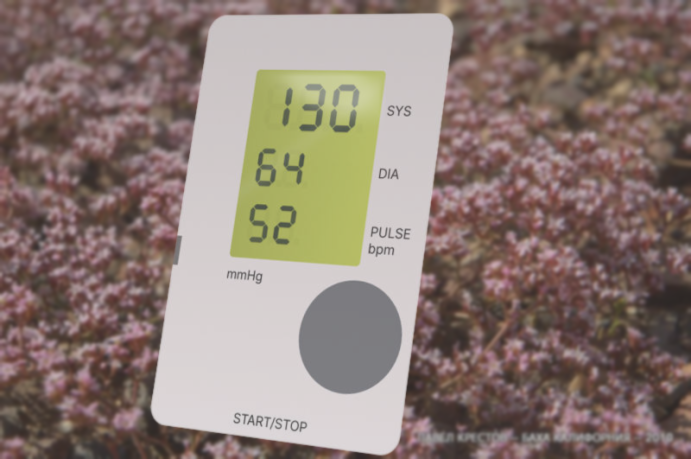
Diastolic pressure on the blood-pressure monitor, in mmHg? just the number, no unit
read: 64
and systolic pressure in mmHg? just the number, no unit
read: 130
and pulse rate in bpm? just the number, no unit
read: 52
